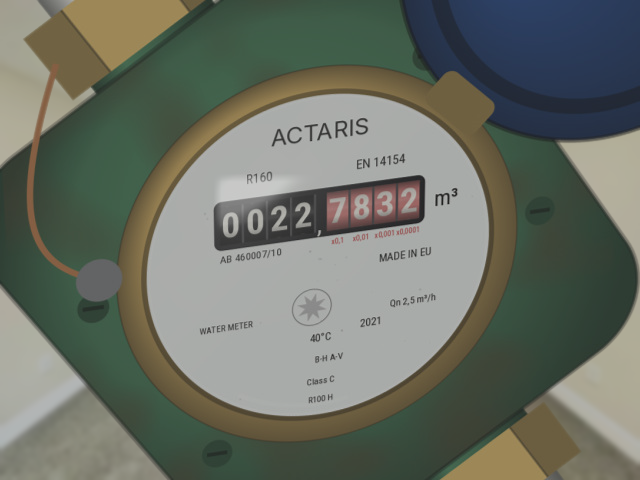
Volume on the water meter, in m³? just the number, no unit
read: 22.7832
